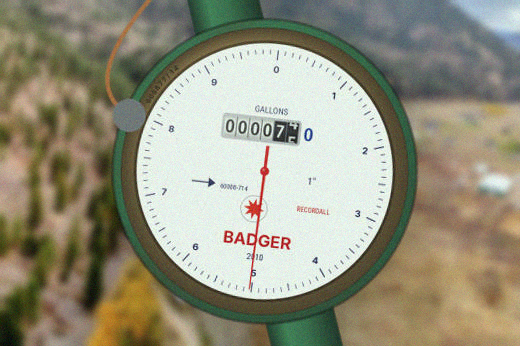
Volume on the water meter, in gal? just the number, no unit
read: 745.0
